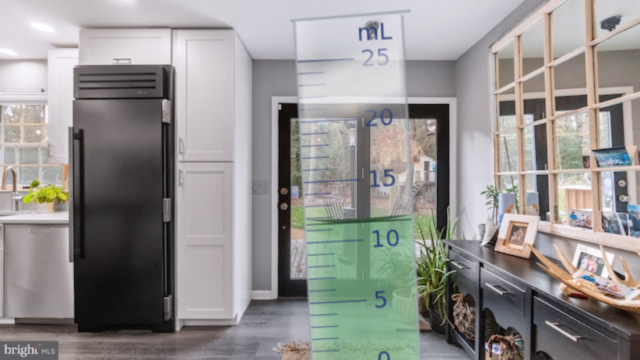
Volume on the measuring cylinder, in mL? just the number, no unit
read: 11.5
